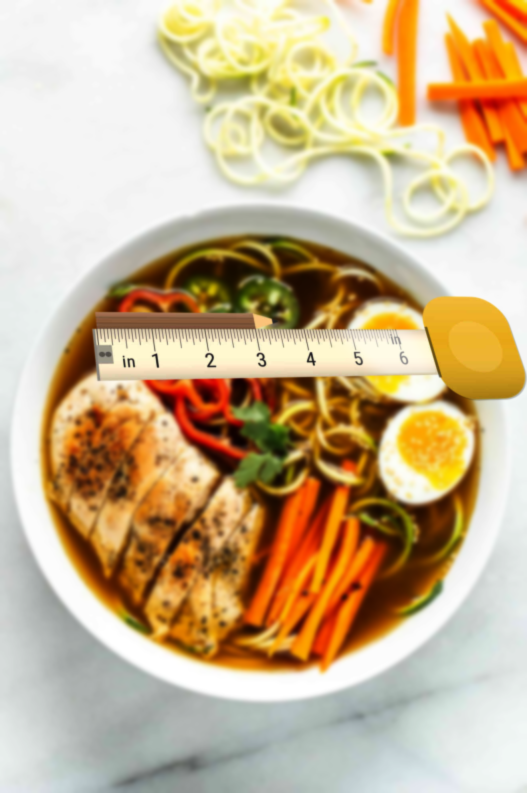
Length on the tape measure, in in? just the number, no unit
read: 3.5
